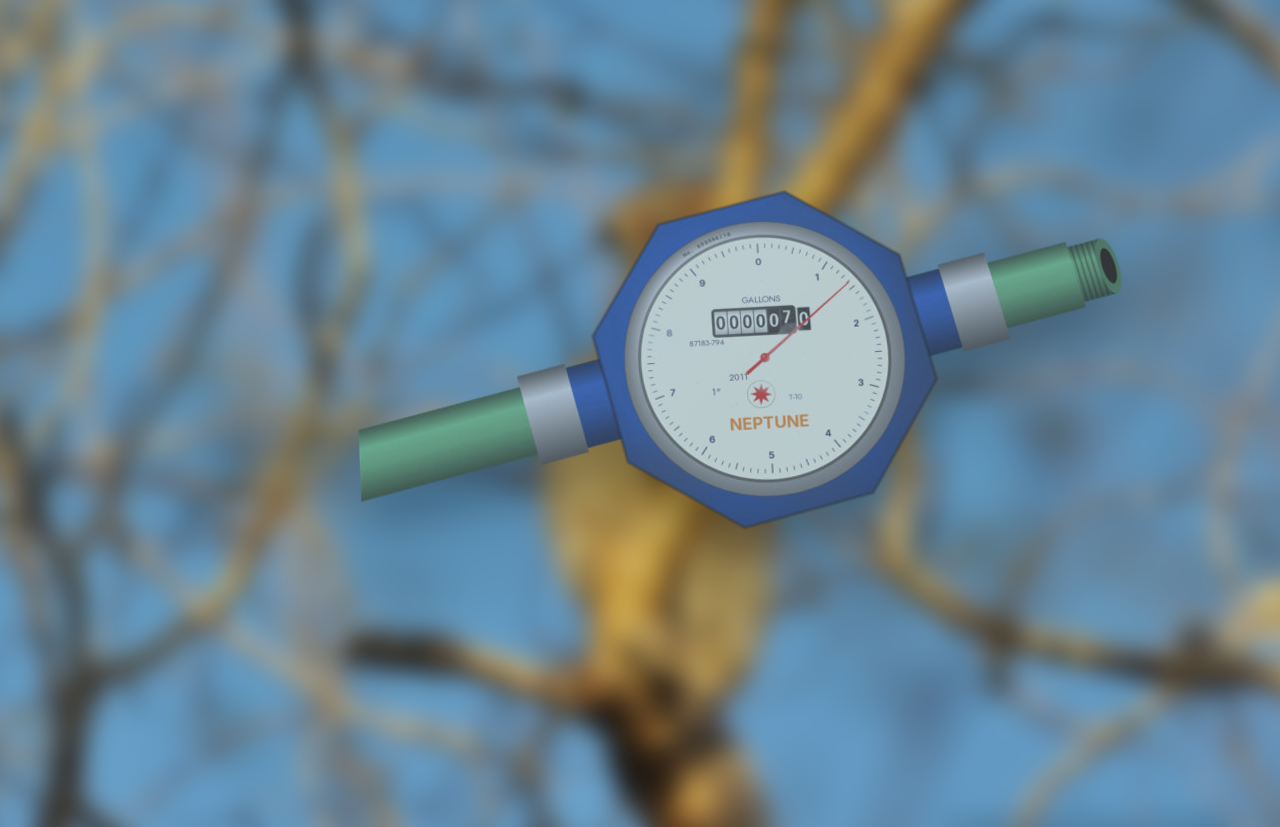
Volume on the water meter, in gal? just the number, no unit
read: 71.4
